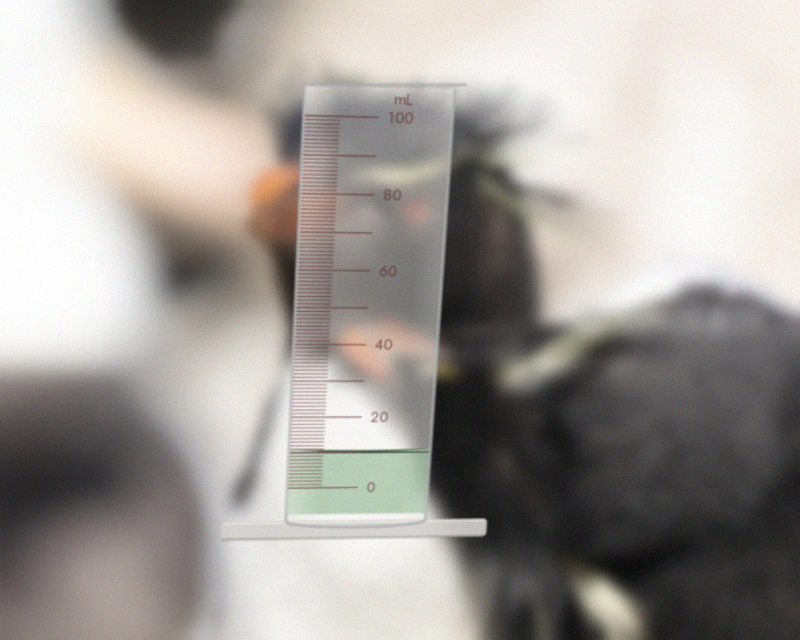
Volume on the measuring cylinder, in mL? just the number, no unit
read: 10
